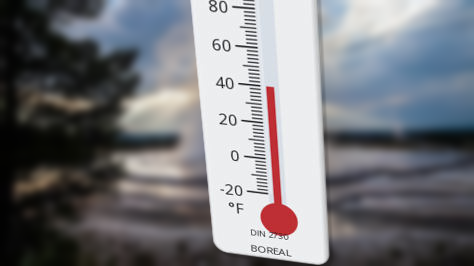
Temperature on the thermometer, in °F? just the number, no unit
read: 40
